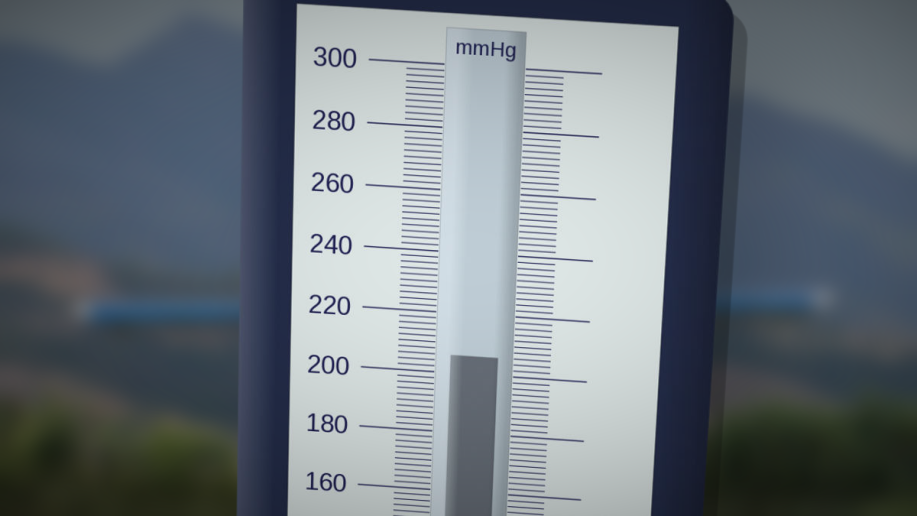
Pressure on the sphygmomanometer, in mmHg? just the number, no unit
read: 206
